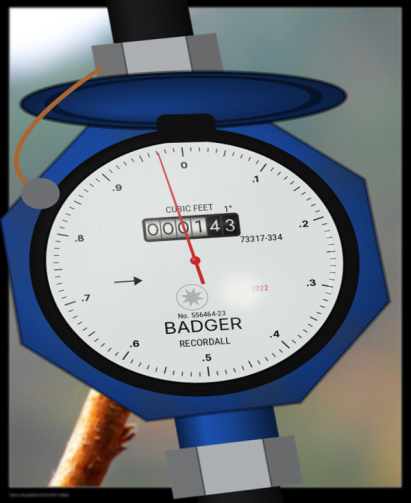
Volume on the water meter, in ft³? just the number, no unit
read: 142.97
